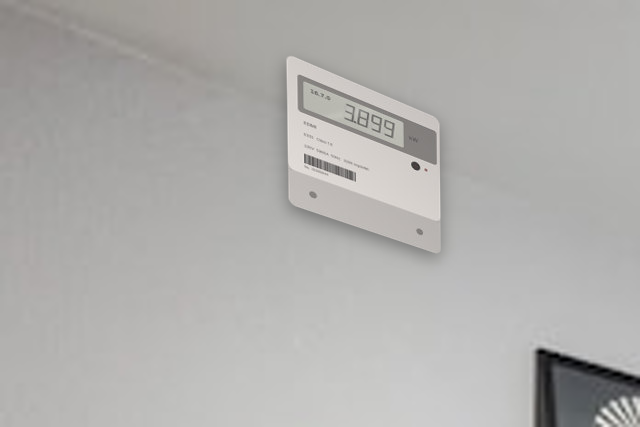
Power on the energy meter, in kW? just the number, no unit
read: 3.899
